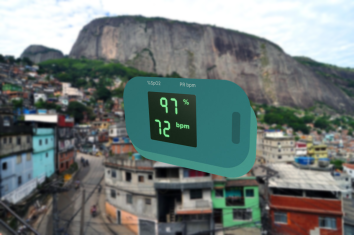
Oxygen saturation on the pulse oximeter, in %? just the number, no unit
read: 97
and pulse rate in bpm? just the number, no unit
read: 72
